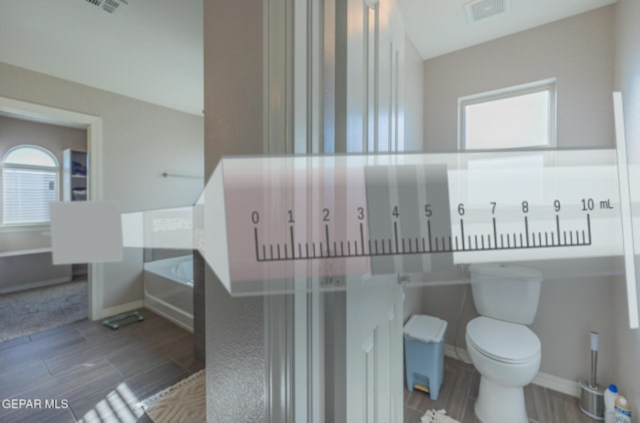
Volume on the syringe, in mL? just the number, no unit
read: 3.2
